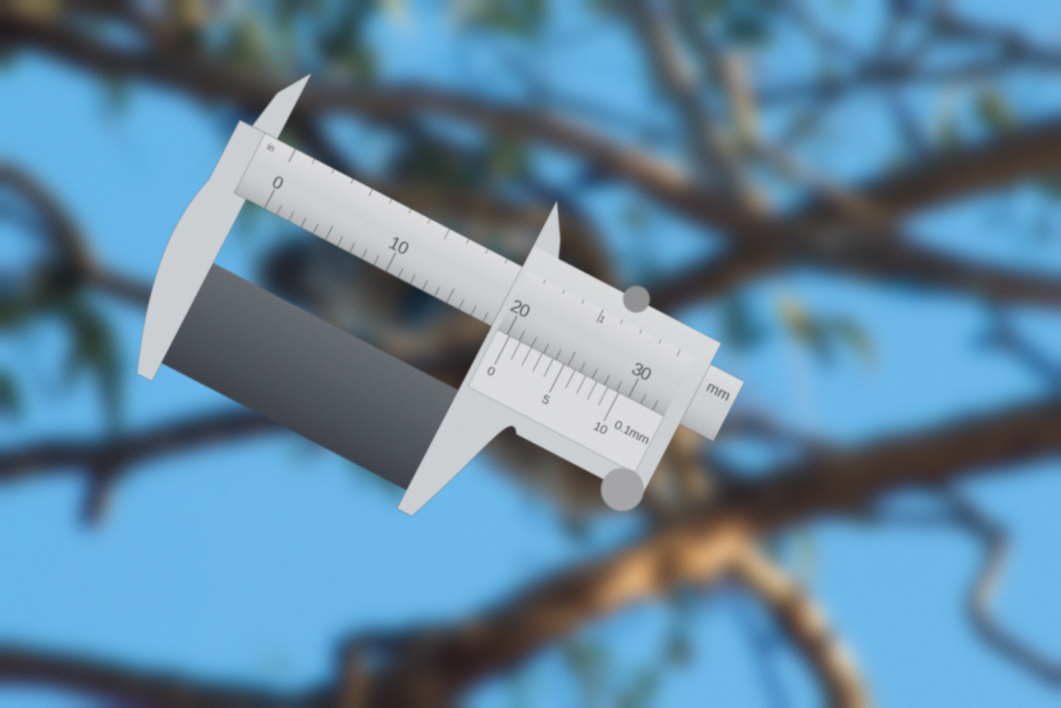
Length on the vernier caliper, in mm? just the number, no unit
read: 20.2
